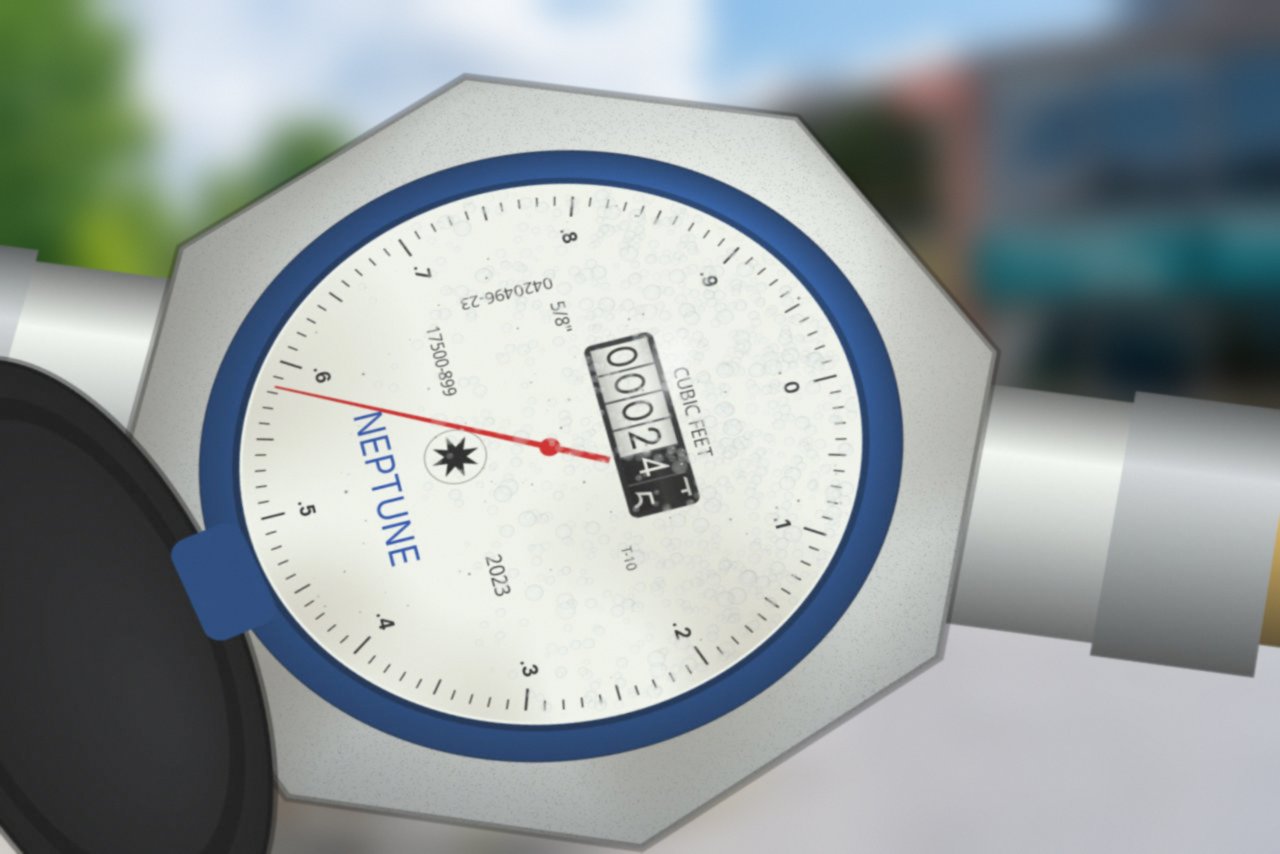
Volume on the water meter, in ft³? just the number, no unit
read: 244.58
